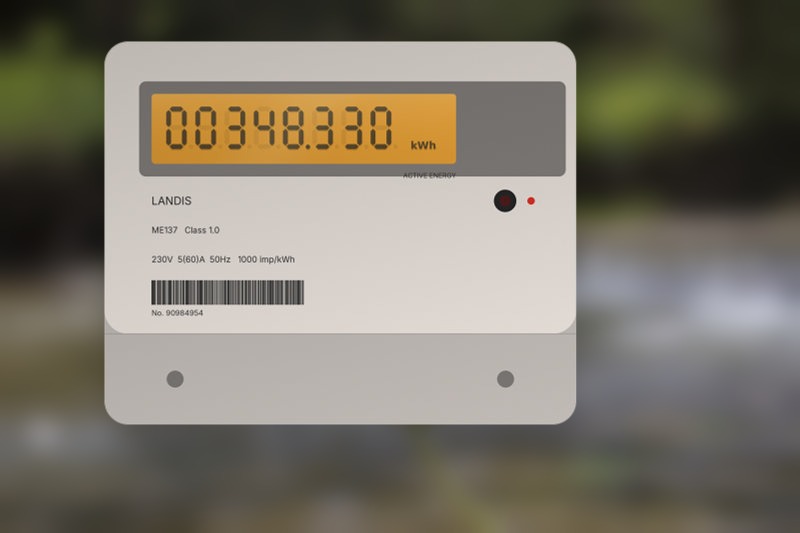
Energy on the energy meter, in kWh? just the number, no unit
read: 348.330
